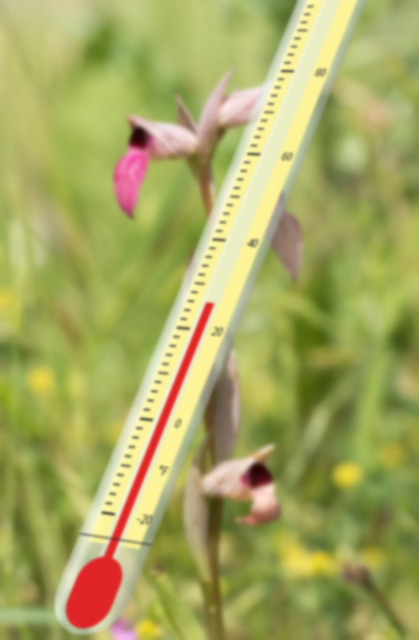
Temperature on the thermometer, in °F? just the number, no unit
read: 26
